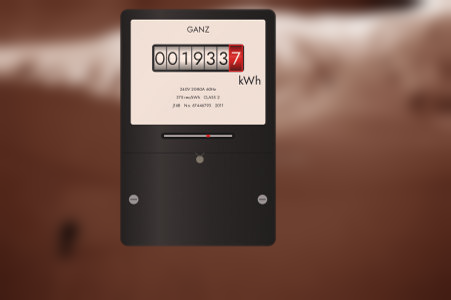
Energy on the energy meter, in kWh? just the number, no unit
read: 1933.7
